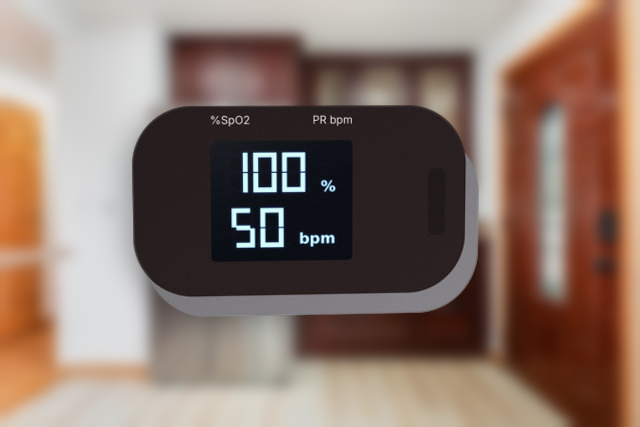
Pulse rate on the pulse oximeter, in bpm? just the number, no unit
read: 50
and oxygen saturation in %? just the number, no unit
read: 100
